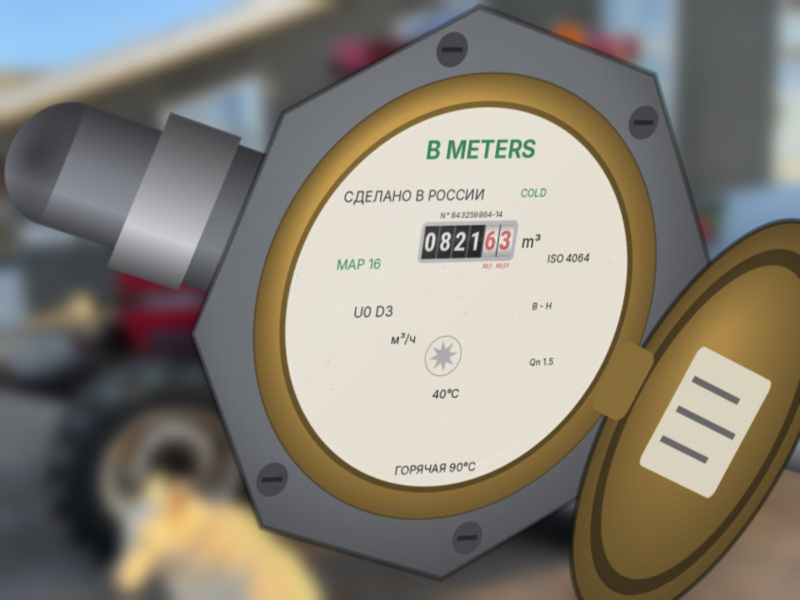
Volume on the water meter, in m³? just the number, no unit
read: 821.63
